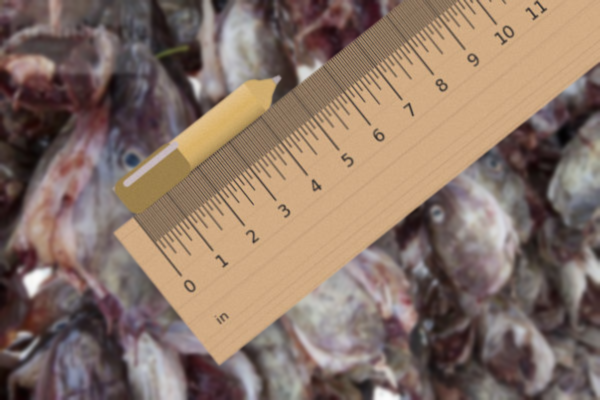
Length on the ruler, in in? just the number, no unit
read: 5
